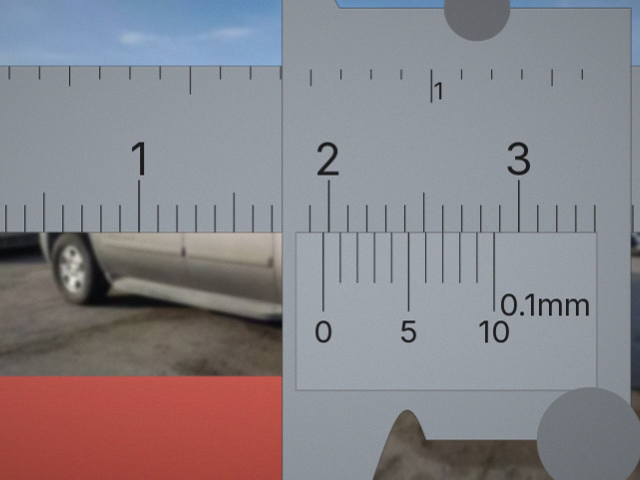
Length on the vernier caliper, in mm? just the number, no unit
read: 19.7
